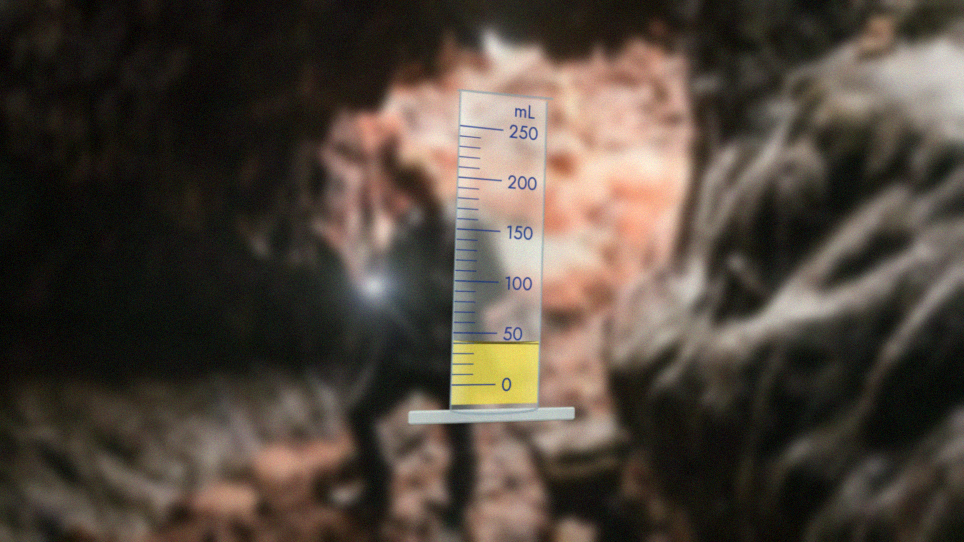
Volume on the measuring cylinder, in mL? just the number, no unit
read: 40
